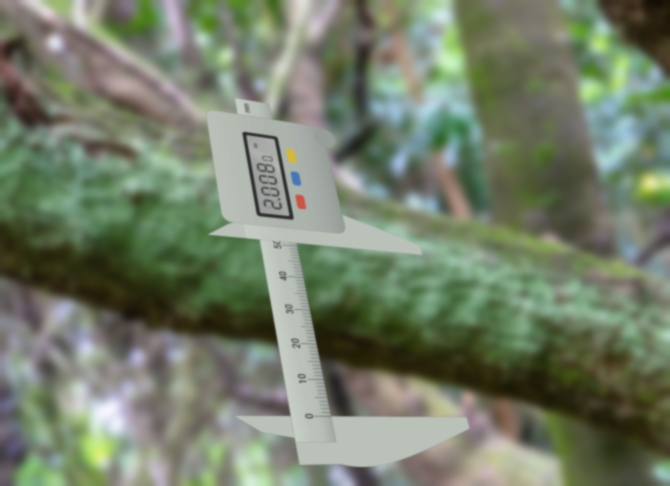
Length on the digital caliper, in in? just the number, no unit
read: 2.0080
